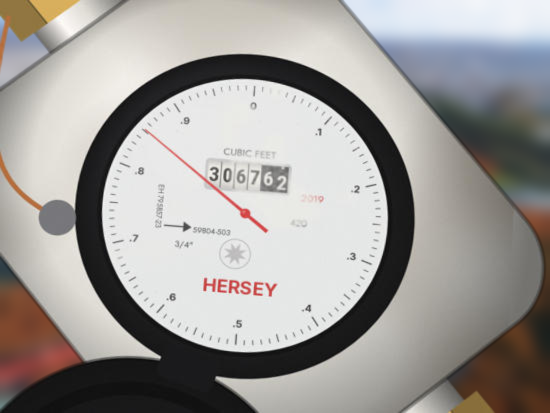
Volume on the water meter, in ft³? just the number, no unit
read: 306761.85
